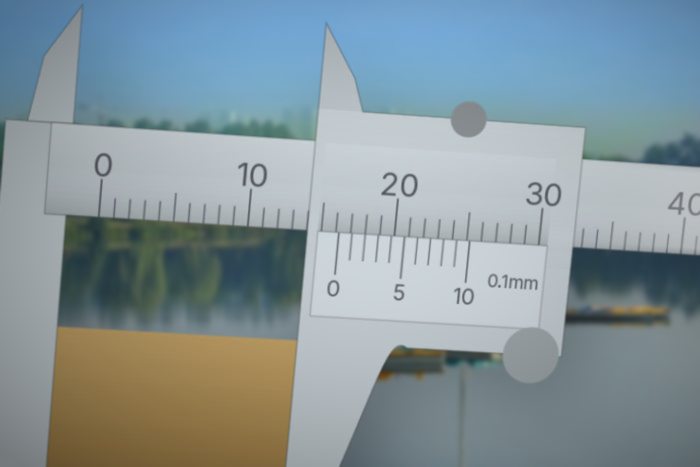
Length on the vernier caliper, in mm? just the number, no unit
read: 16.2
